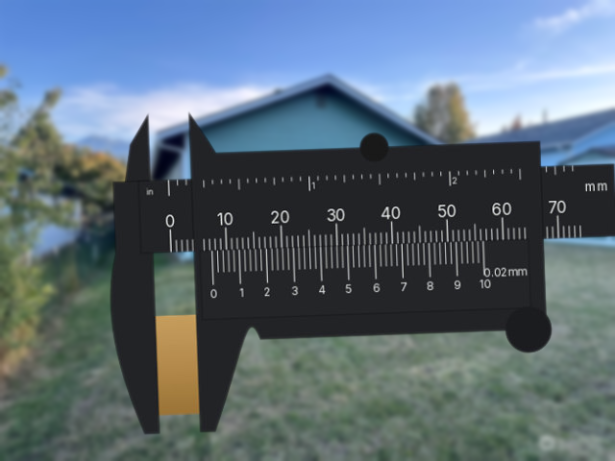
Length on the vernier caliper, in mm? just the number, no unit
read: 7.4
